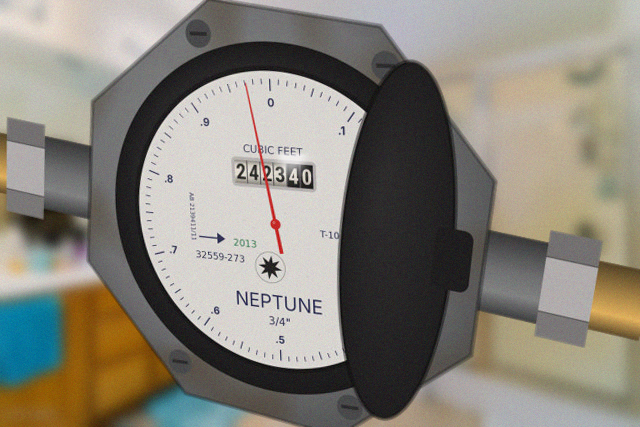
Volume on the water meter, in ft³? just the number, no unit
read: 242339.97
